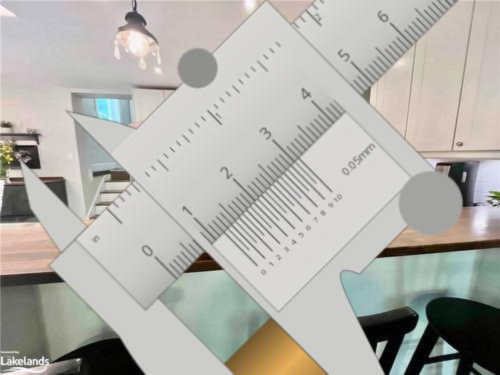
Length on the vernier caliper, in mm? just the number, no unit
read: 12.0
